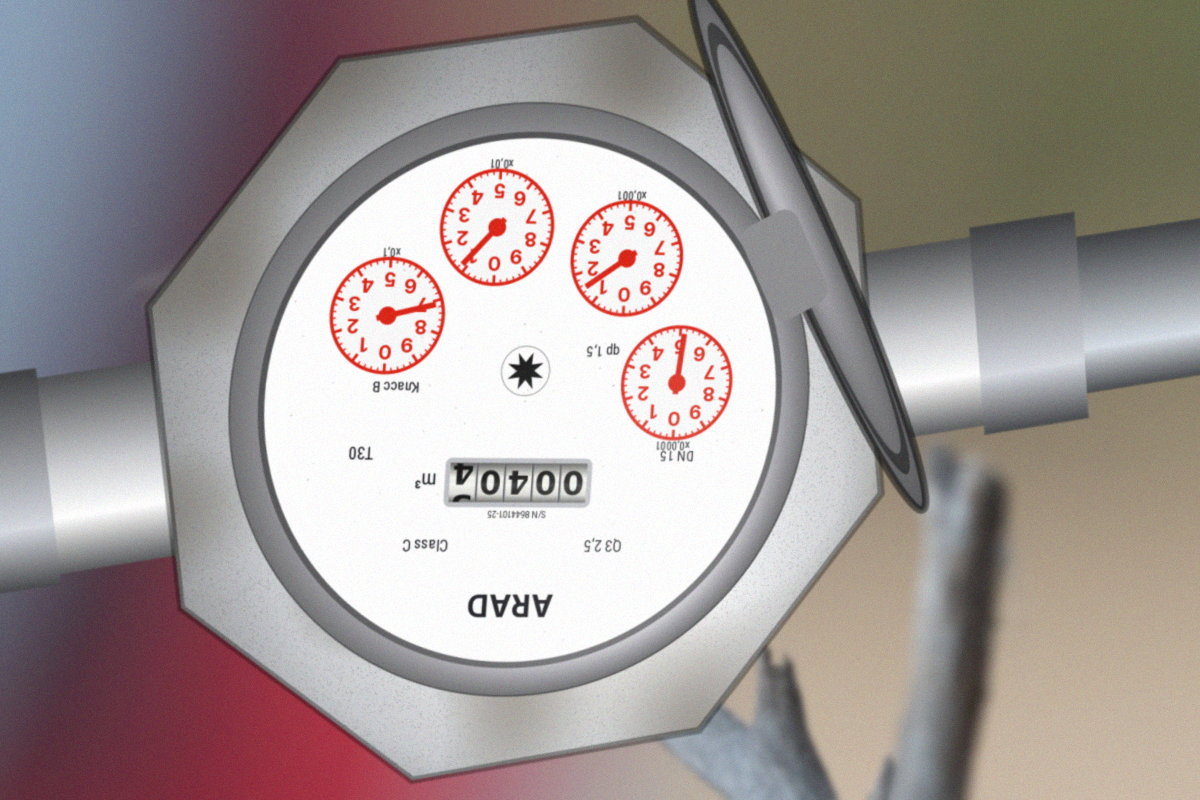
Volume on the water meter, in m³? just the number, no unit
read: 403.7115
